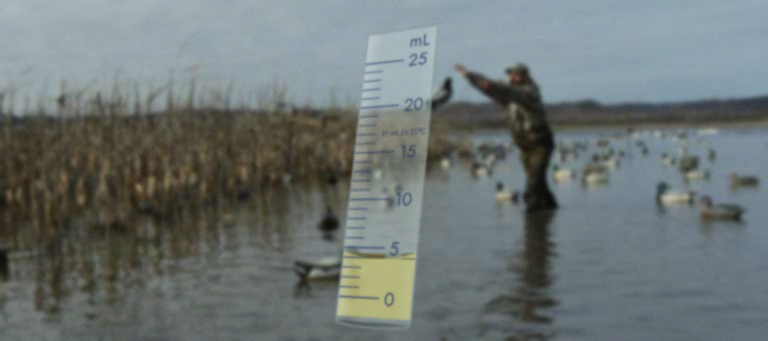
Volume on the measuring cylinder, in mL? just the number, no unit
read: 4
